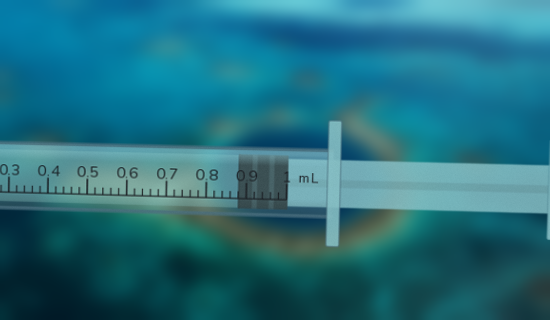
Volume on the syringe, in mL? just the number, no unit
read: 0.88
